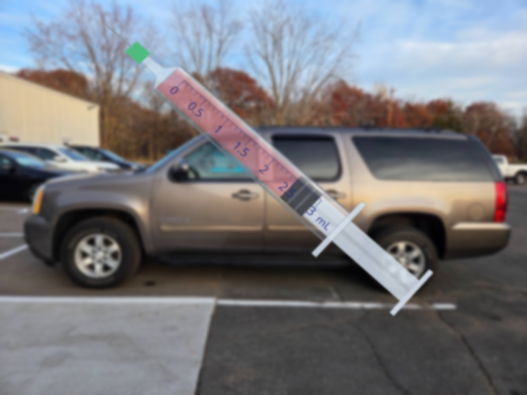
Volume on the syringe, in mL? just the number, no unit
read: 2.5
